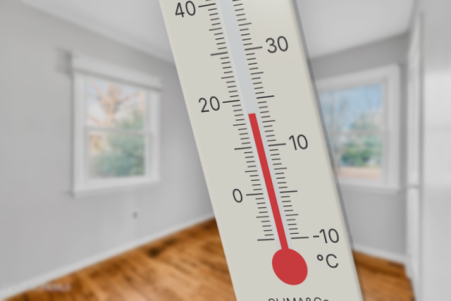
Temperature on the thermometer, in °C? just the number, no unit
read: 17
